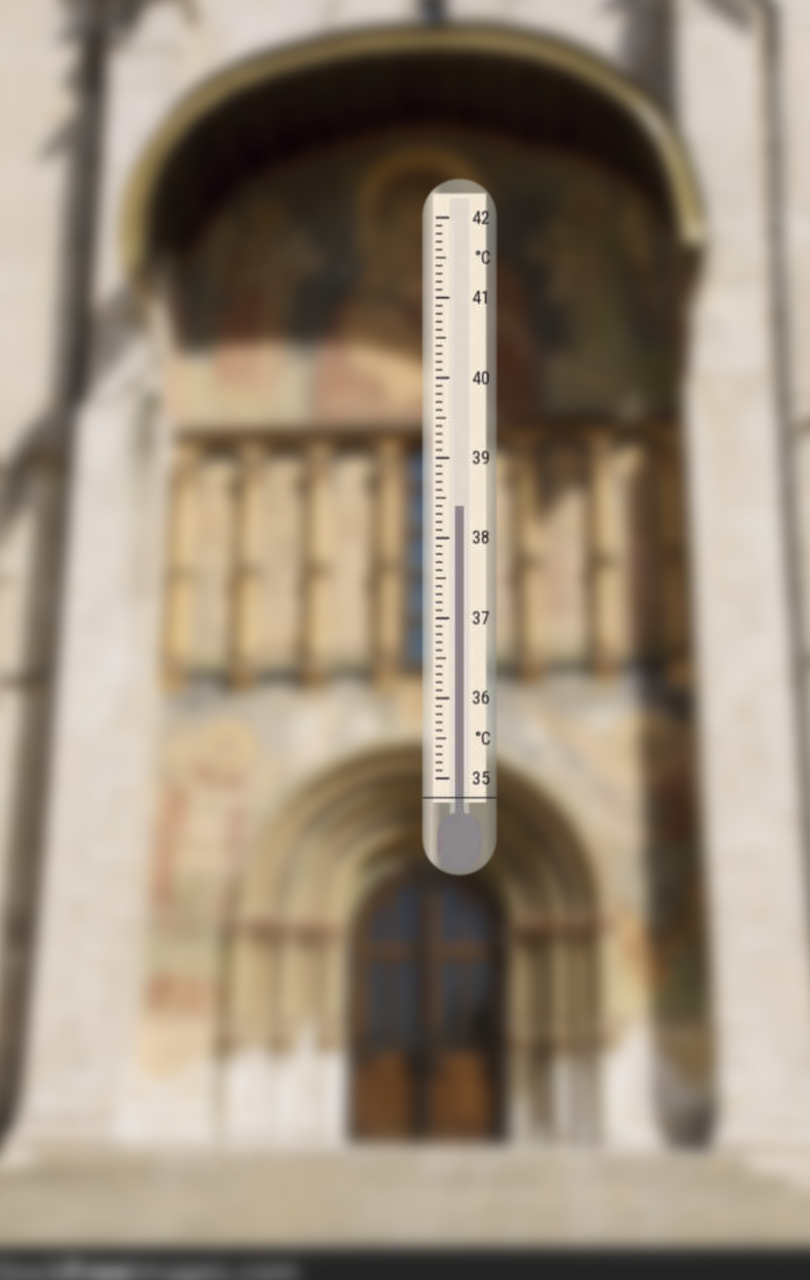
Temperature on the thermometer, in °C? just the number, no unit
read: 38.4
